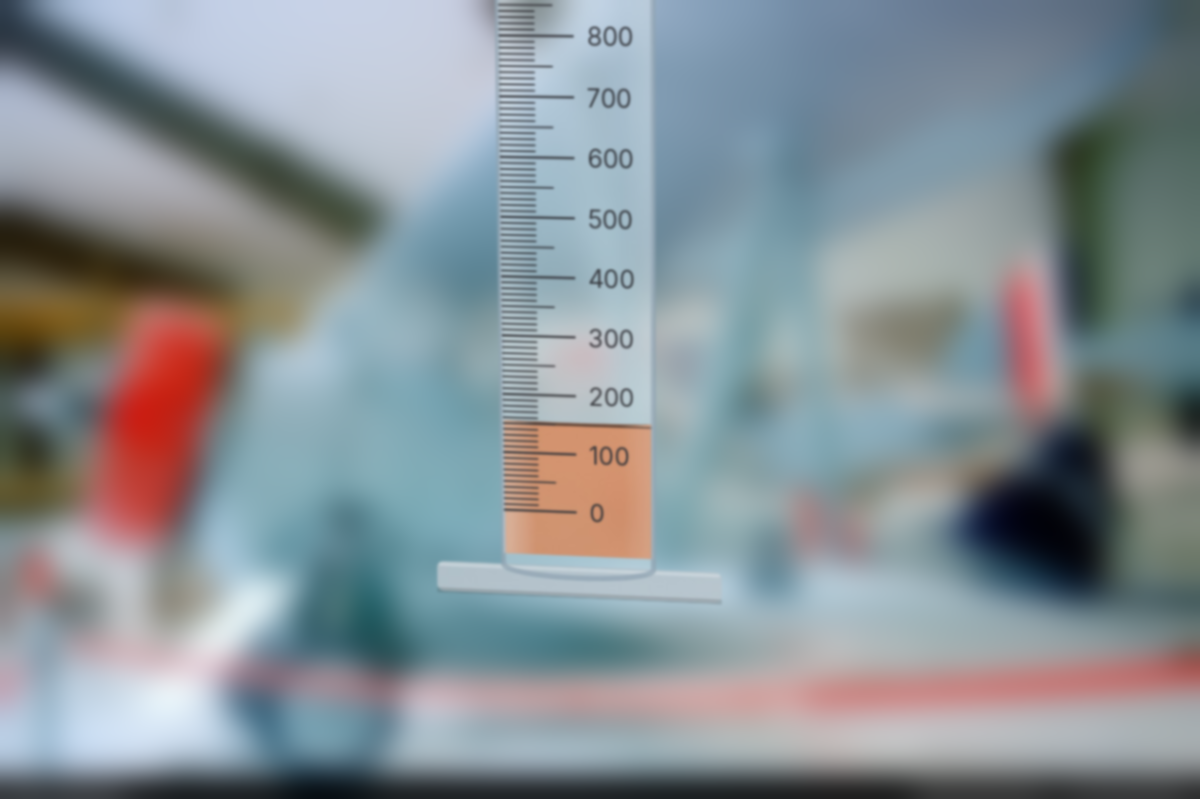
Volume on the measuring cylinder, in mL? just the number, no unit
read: 150
